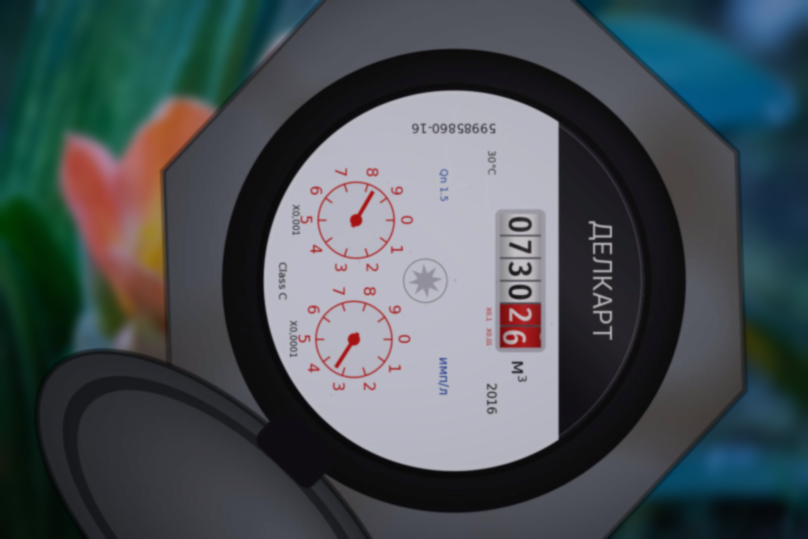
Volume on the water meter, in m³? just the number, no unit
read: 730.2583
